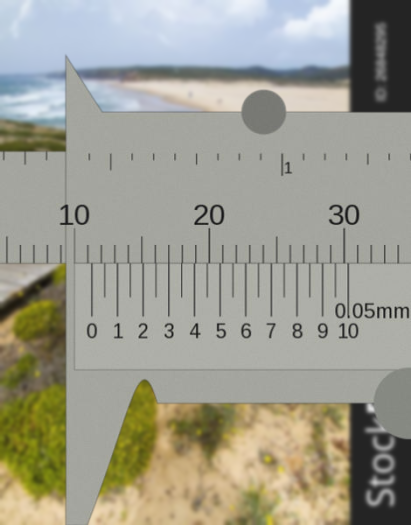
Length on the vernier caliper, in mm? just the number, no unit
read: 11.3
